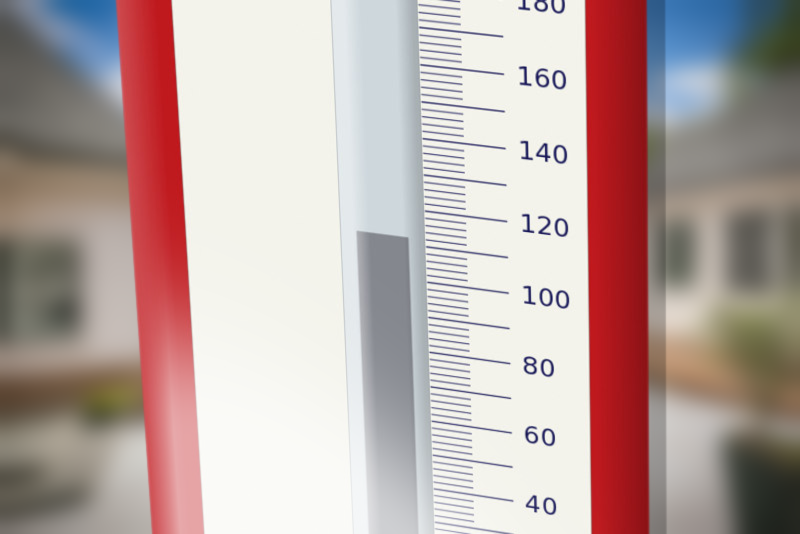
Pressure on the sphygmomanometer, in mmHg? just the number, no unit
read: 112
